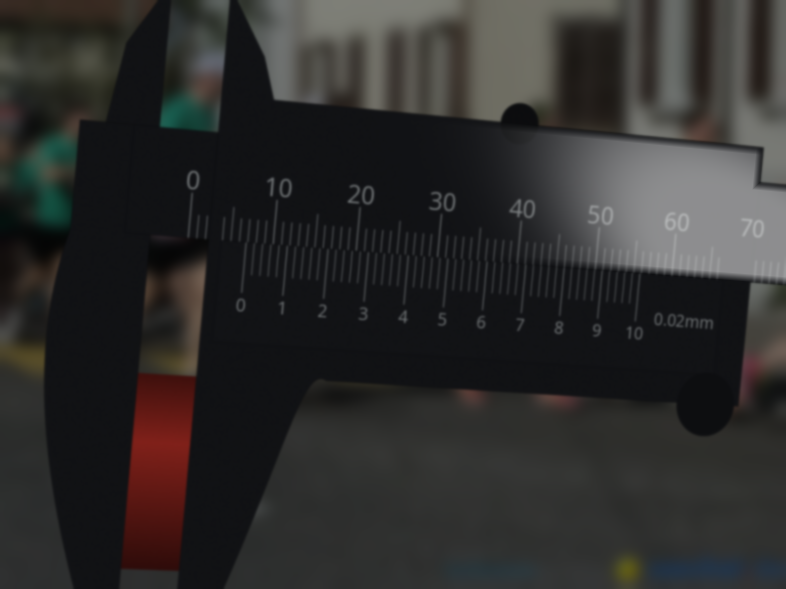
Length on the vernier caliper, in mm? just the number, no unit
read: 6.8
